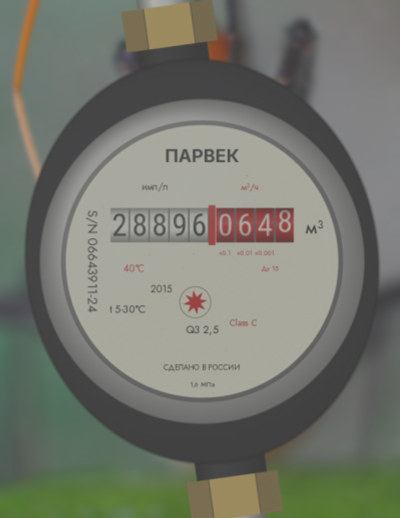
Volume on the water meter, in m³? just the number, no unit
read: 28896.0648
